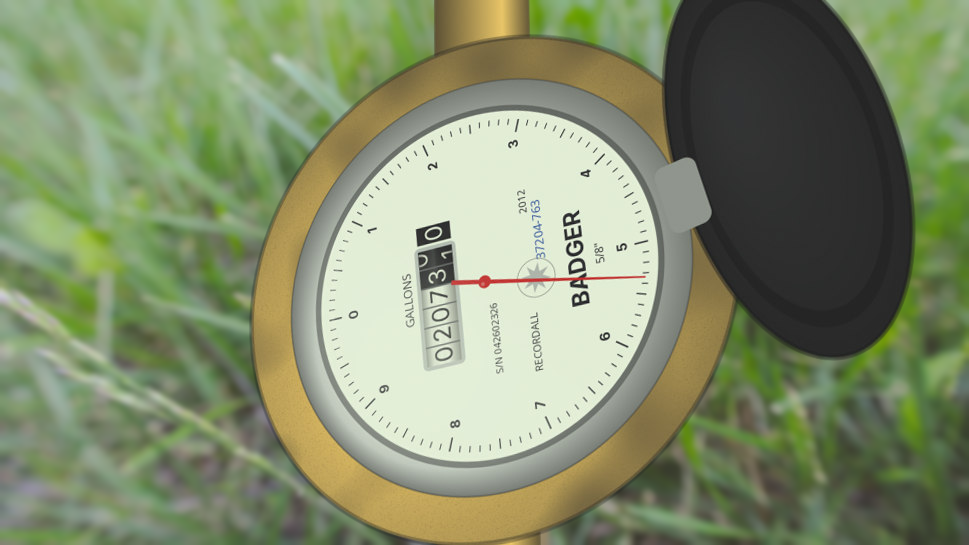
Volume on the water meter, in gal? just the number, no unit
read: 207305.3
